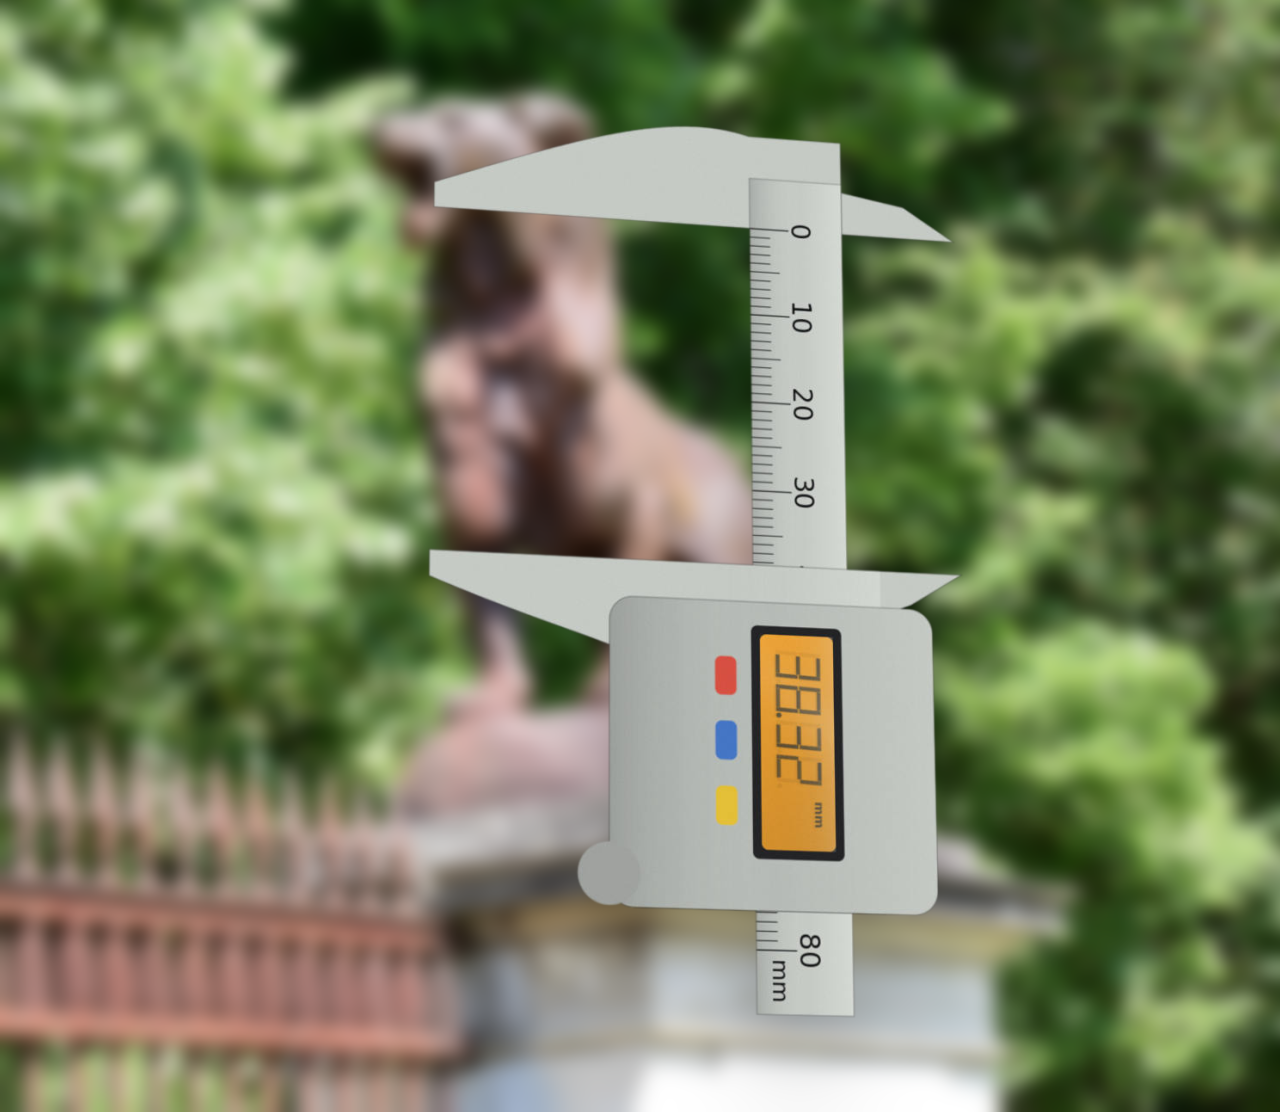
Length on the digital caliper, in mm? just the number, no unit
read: 38.32
